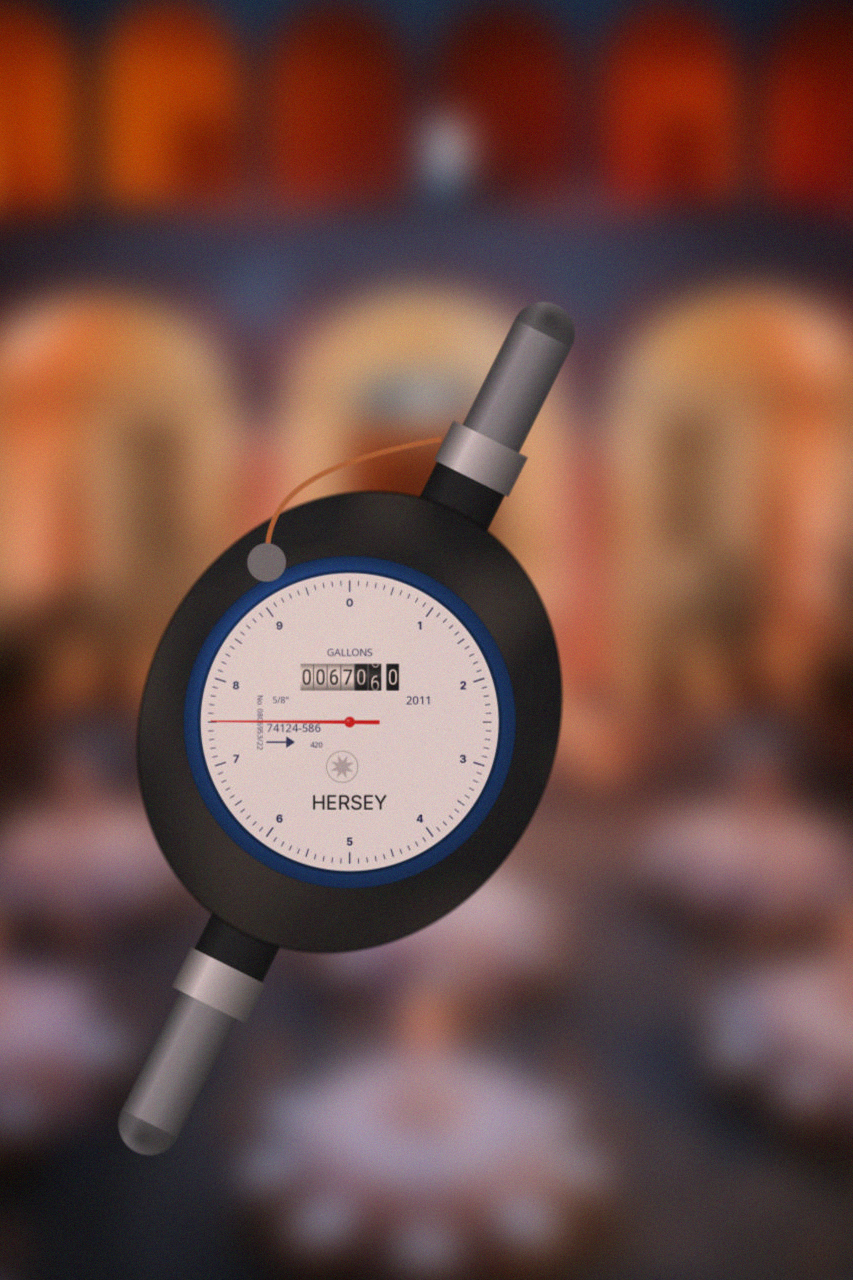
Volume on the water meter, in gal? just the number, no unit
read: 67057.5
